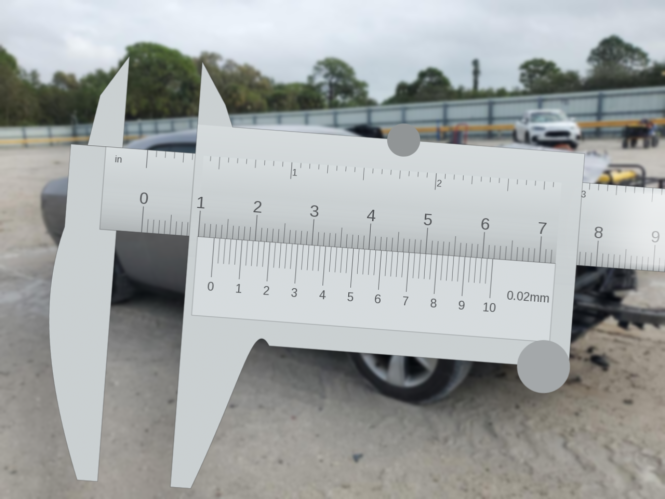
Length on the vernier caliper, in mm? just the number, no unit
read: 12.8
